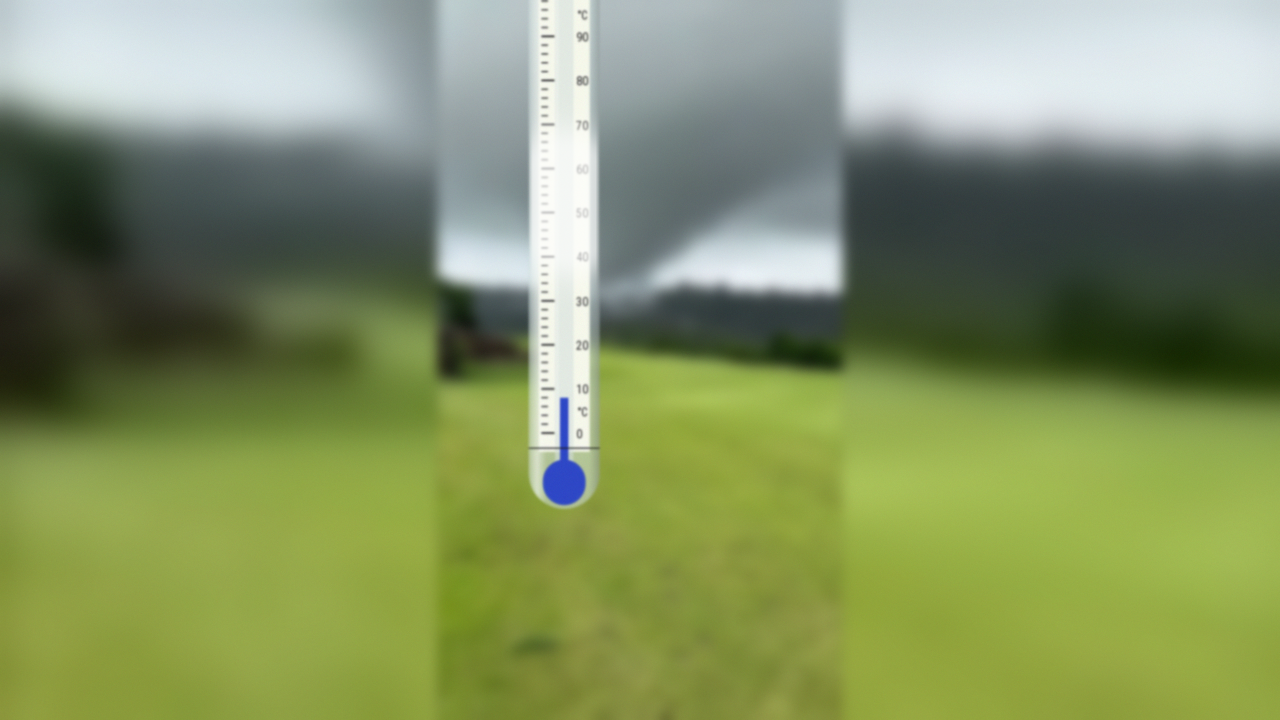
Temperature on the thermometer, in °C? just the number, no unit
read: 8
